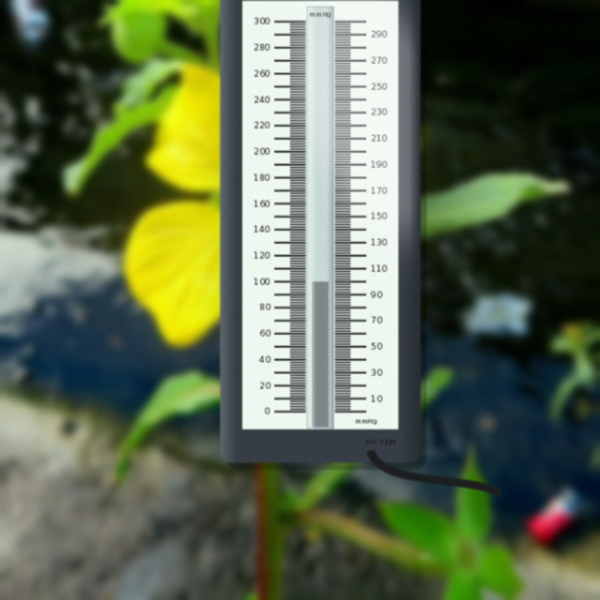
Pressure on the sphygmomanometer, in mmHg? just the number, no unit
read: 100
